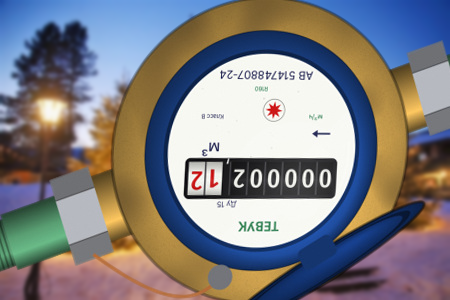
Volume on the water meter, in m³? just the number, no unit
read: 2.12
